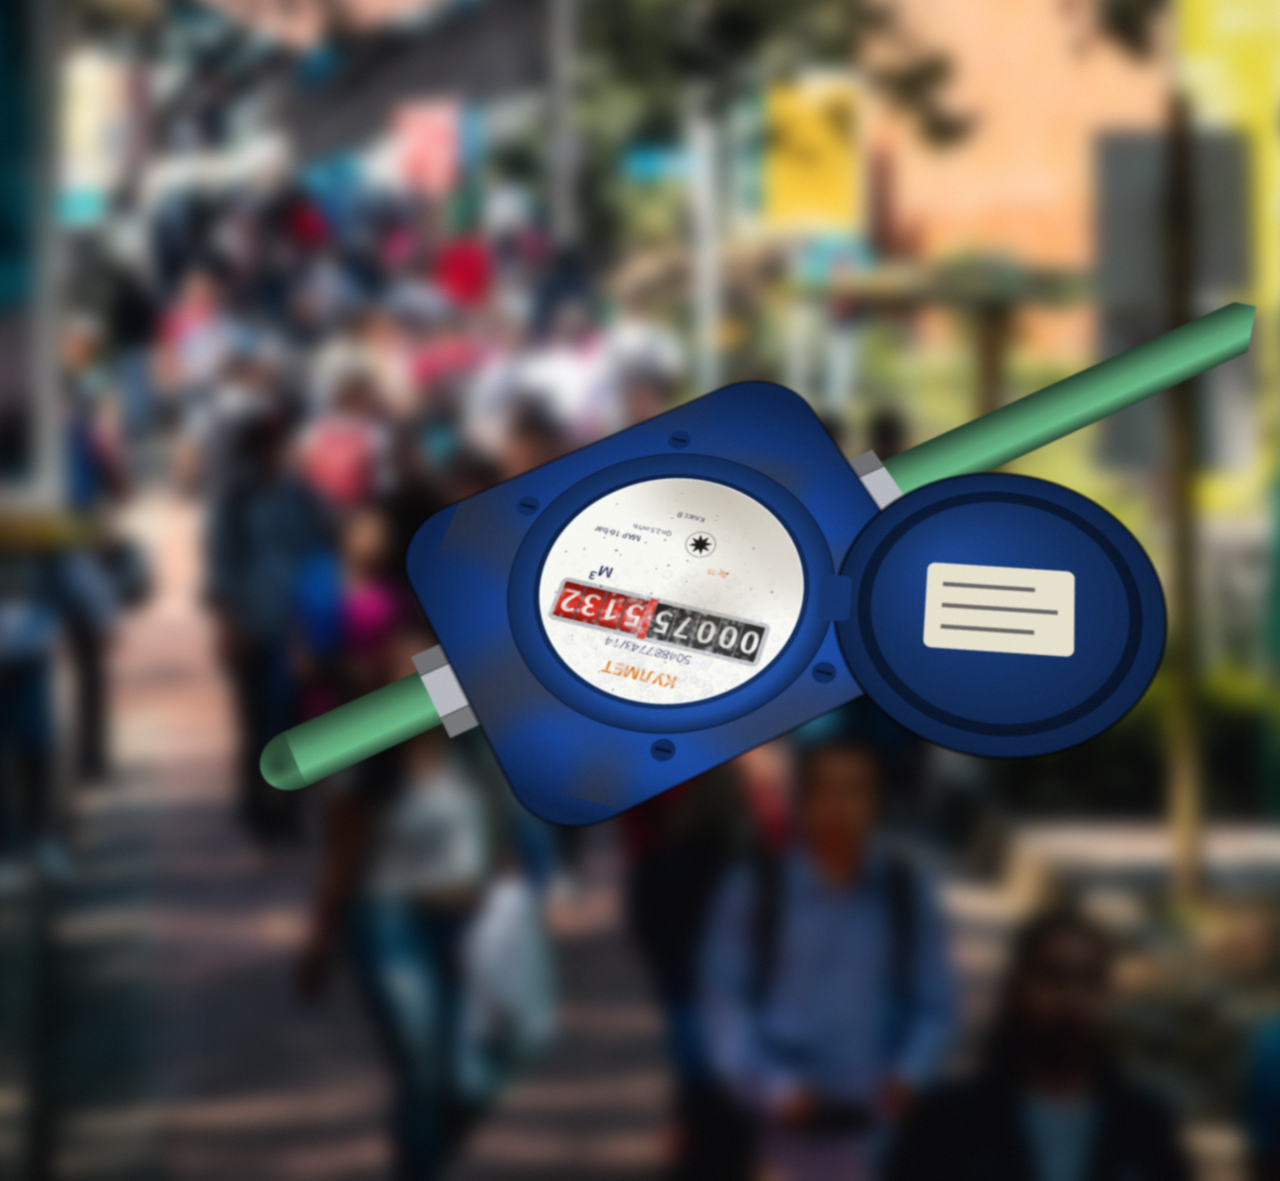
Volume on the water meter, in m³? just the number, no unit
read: 75.5132
